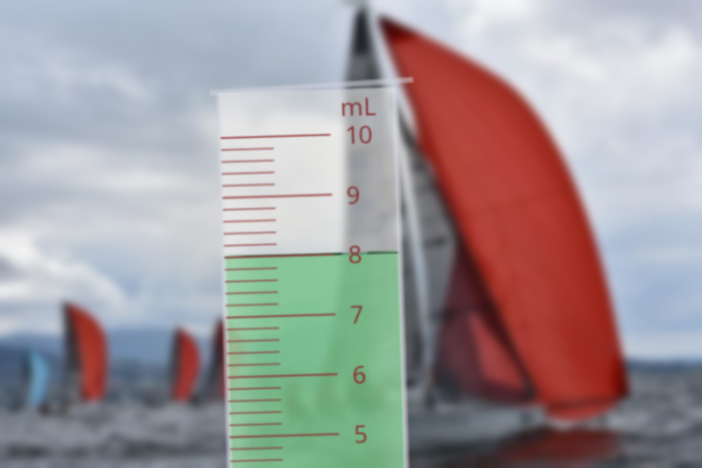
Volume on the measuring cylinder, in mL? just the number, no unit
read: 8
